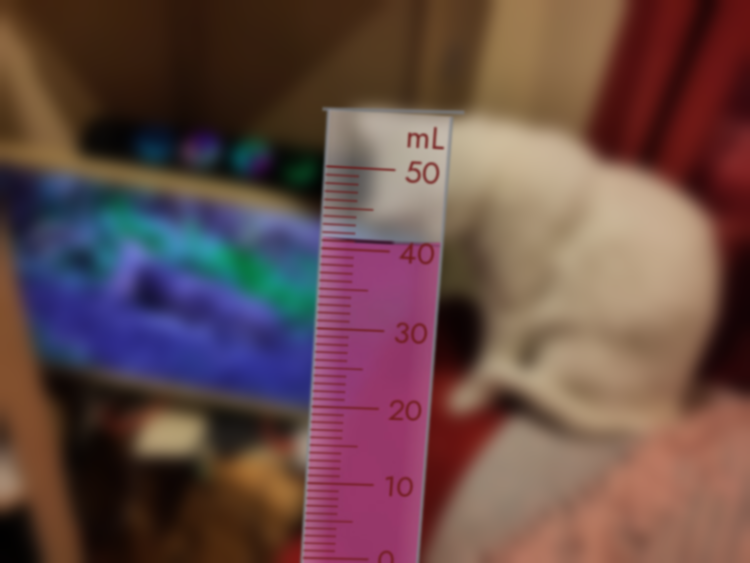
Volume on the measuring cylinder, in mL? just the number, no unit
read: 41
